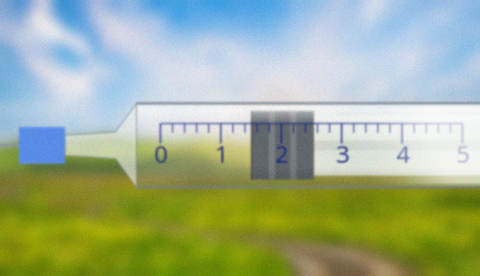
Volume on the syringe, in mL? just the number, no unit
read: 1.5
